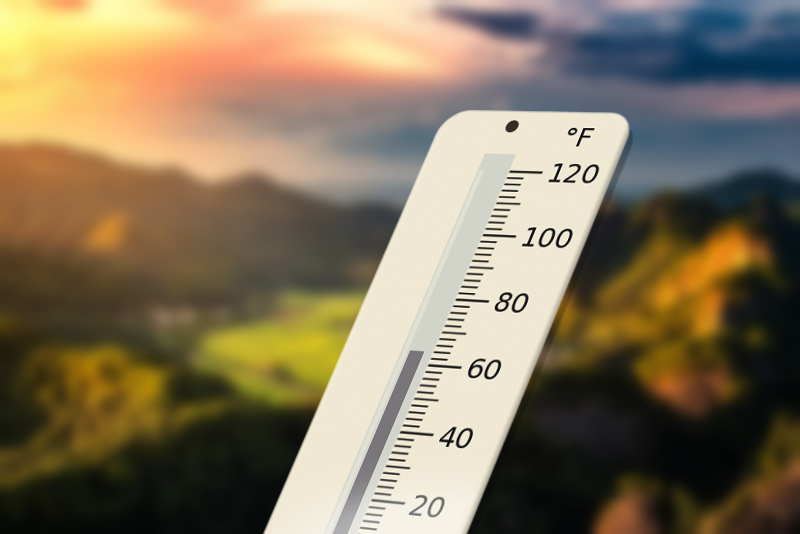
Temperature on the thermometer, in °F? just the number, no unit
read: 64
